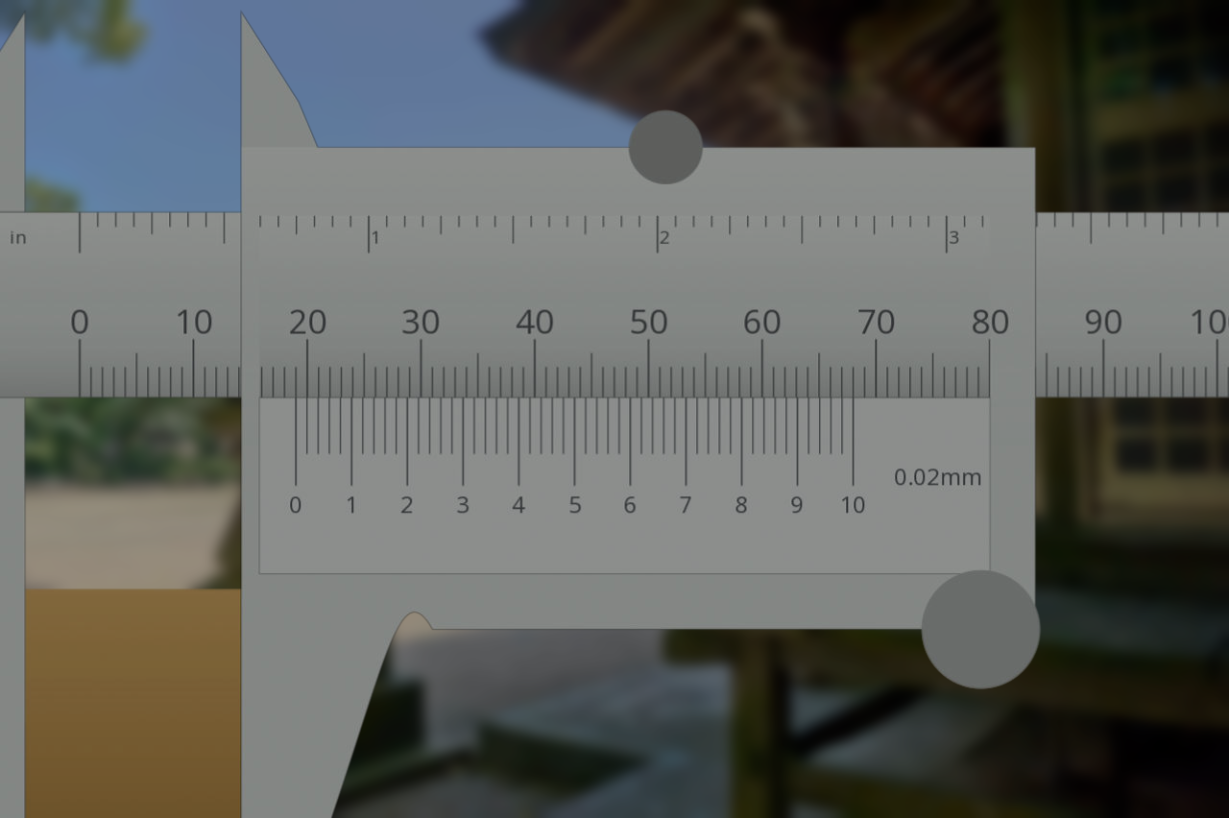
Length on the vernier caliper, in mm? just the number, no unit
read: 19.0
